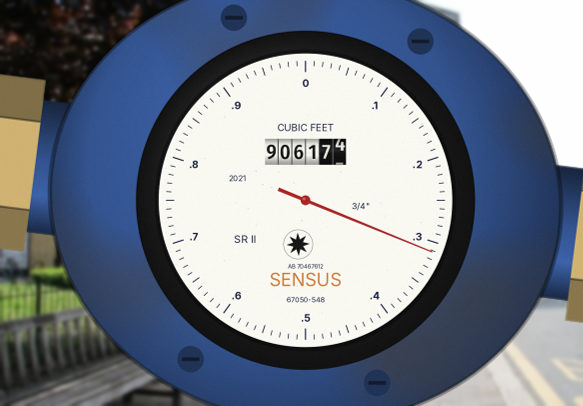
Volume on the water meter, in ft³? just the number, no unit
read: 906174.31
